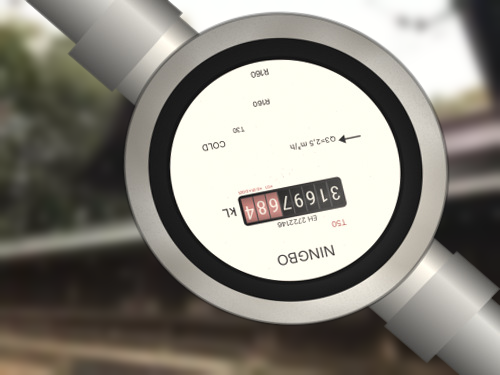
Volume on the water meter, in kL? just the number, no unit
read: 31697.684
